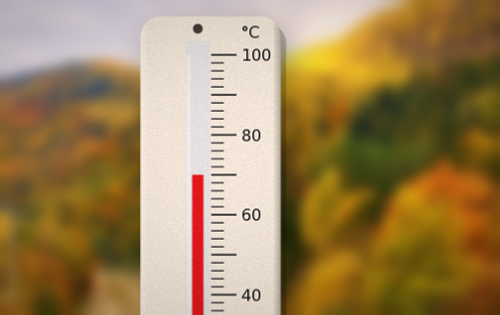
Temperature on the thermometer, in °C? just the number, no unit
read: 70
